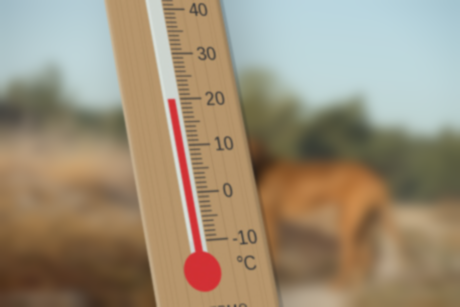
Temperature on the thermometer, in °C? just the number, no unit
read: 20
